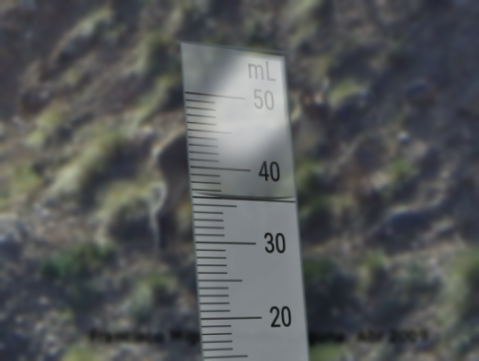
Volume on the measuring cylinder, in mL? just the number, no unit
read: 36
